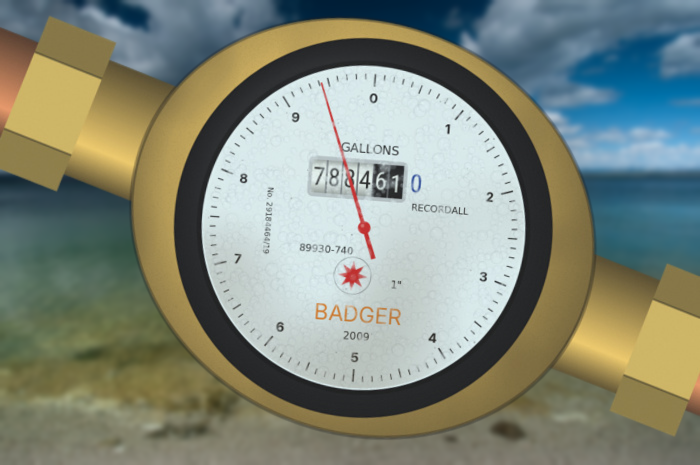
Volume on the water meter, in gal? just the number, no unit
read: 7884609.4
